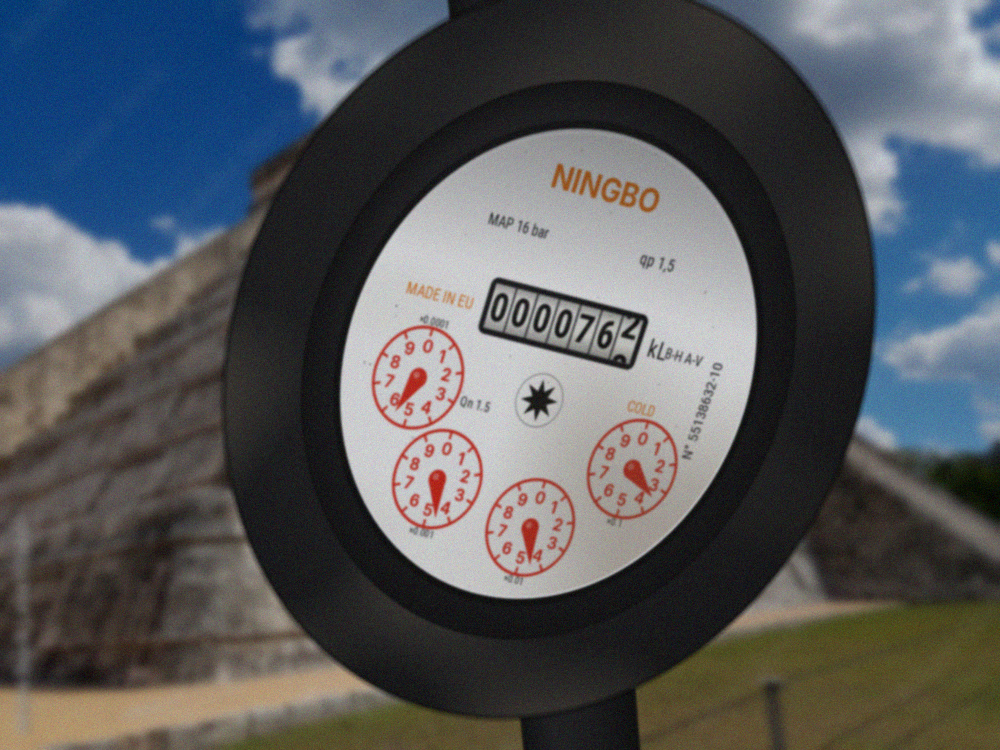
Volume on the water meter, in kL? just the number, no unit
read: 762.3445
